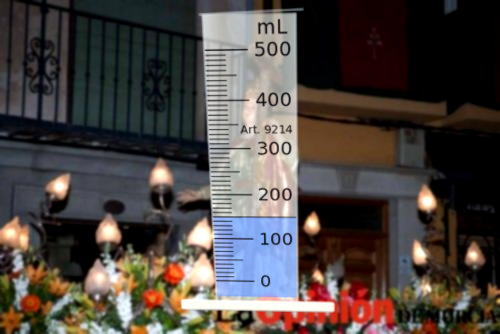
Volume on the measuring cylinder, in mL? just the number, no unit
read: 150
